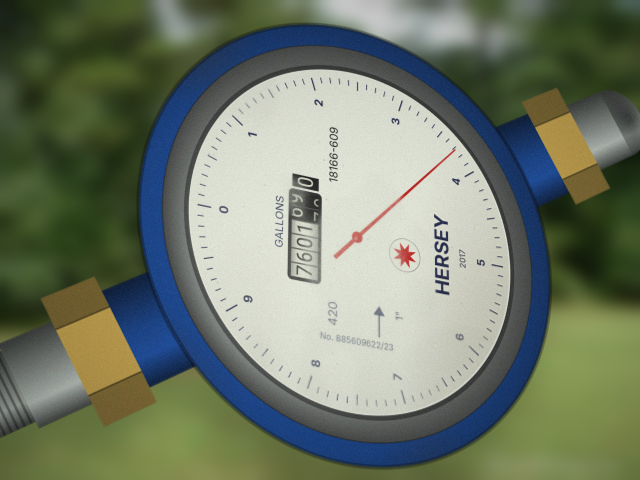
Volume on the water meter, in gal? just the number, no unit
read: 7601693.7
